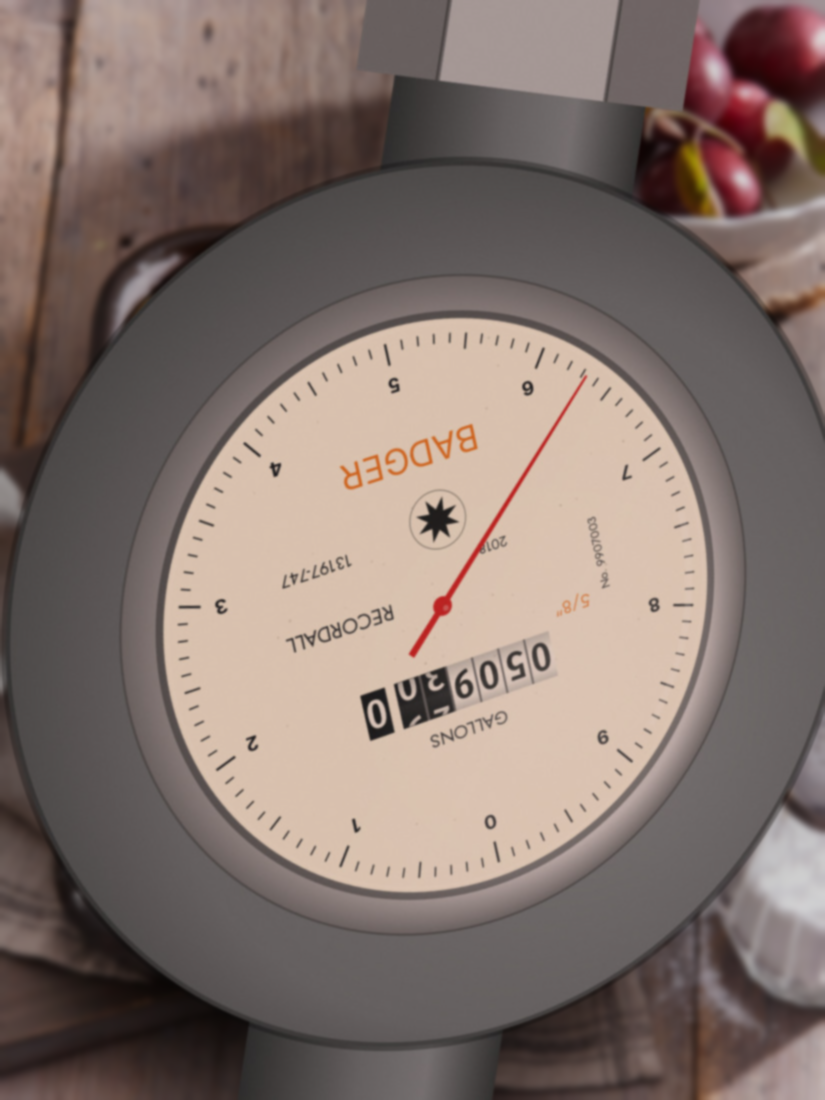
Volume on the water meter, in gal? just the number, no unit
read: 509296.3
